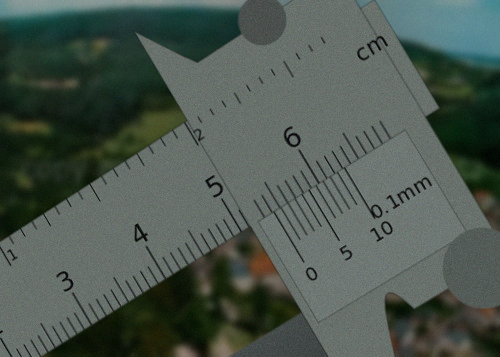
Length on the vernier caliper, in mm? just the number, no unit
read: 54.2
